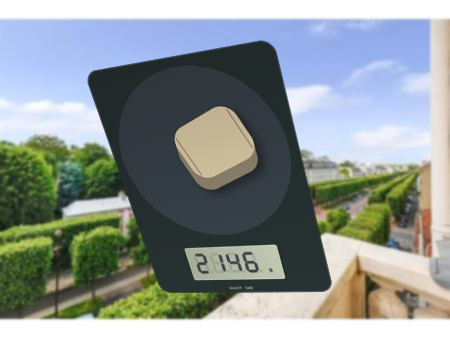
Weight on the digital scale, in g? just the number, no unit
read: 2146
